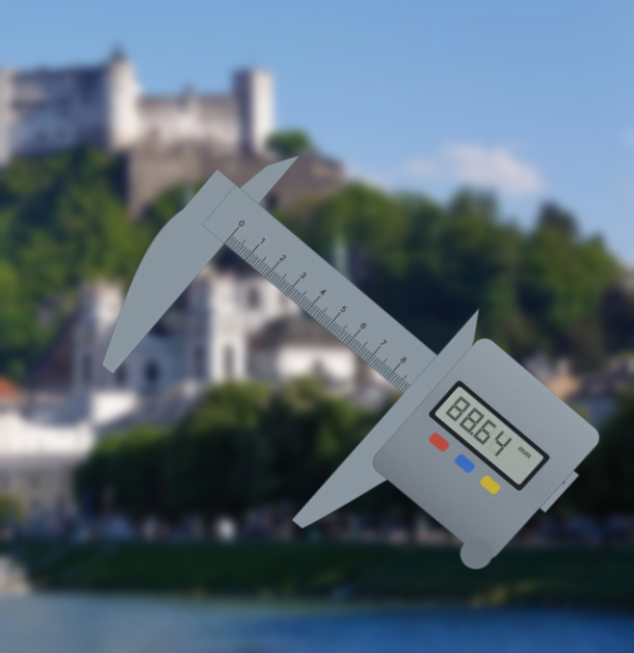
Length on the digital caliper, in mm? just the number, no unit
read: 88.64
